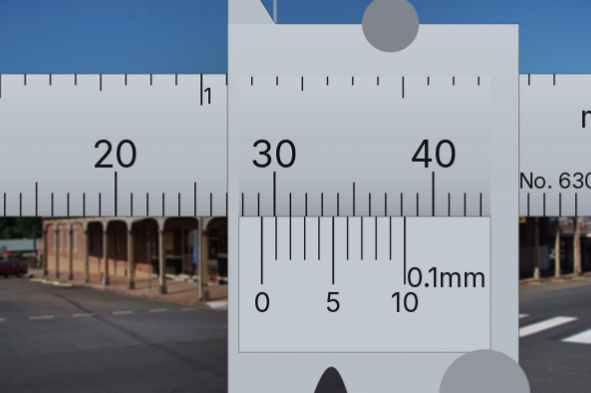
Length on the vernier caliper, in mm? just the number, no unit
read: 29.2
